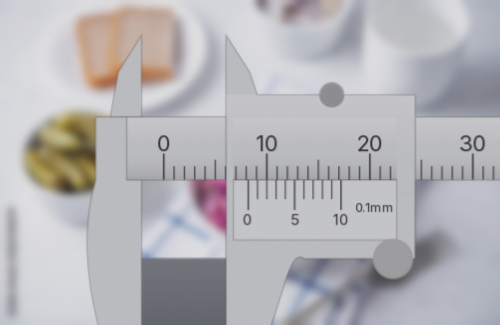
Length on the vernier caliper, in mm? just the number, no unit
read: 8.2
